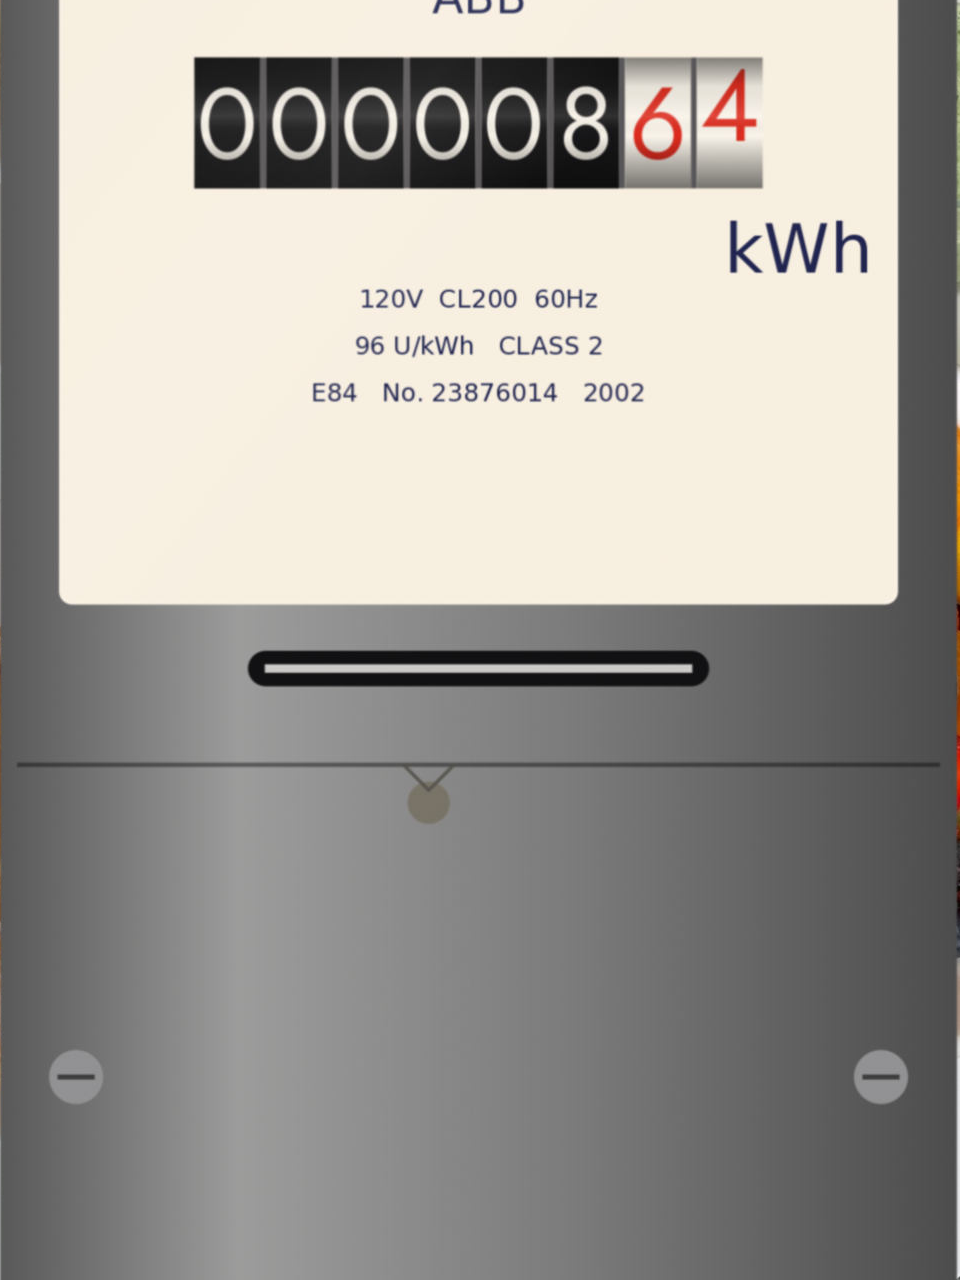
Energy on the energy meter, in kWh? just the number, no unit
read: 8.64
